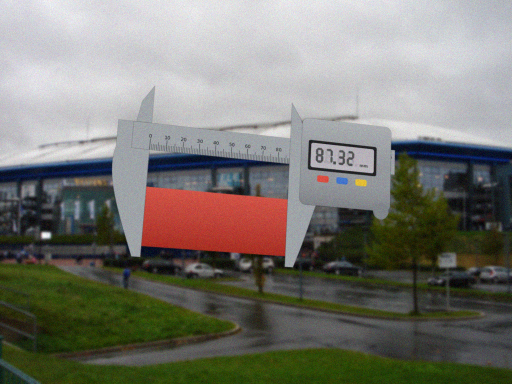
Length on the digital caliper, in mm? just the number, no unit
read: 87.32
